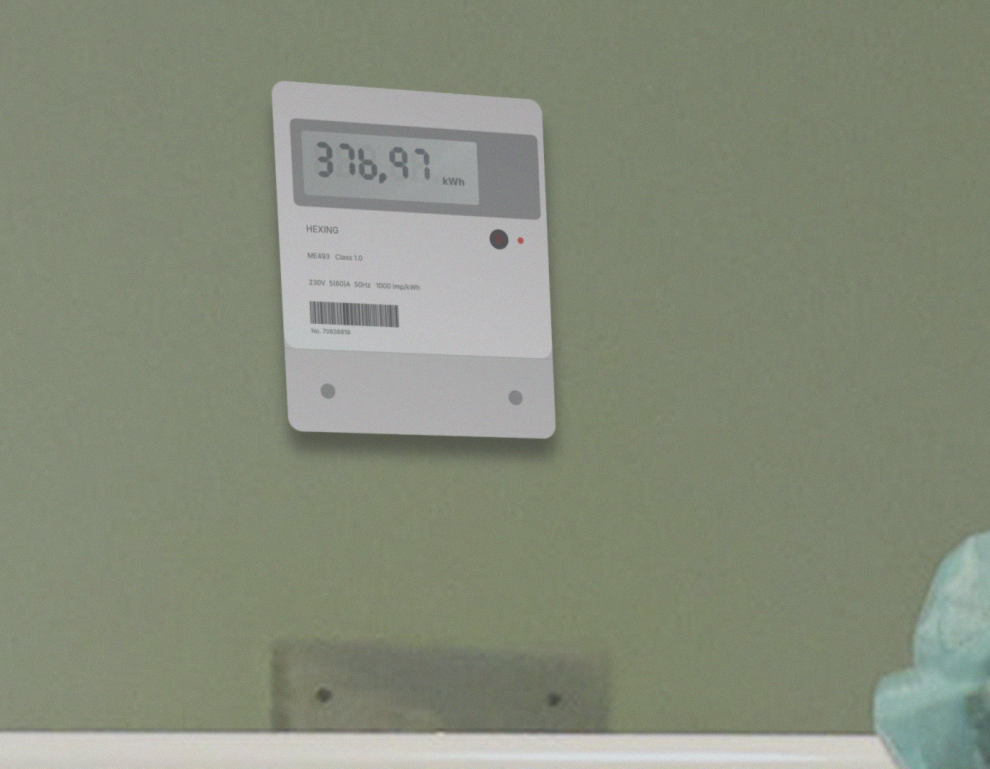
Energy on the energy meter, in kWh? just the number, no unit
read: 376.97
